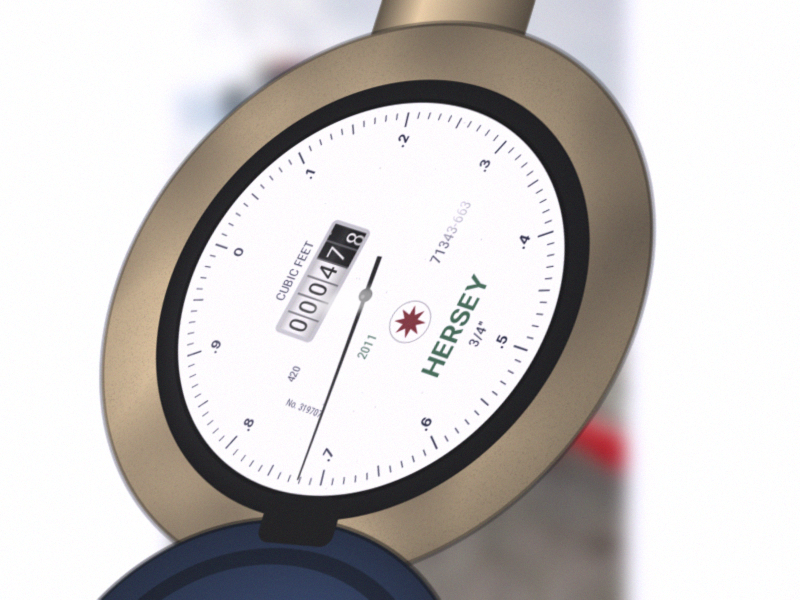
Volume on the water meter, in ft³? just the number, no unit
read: 477.72
